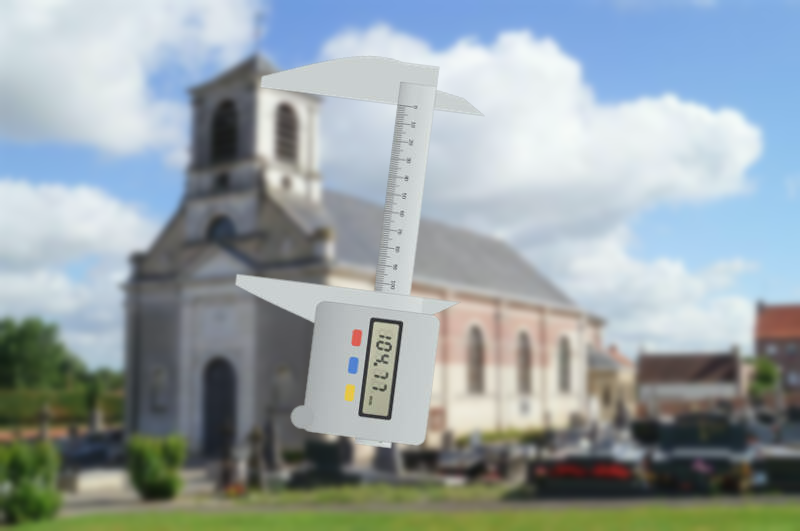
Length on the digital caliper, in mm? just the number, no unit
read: 104.77
